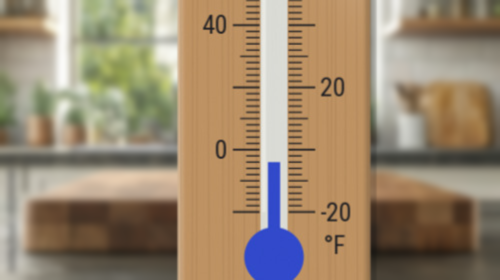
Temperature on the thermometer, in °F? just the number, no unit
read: -4
